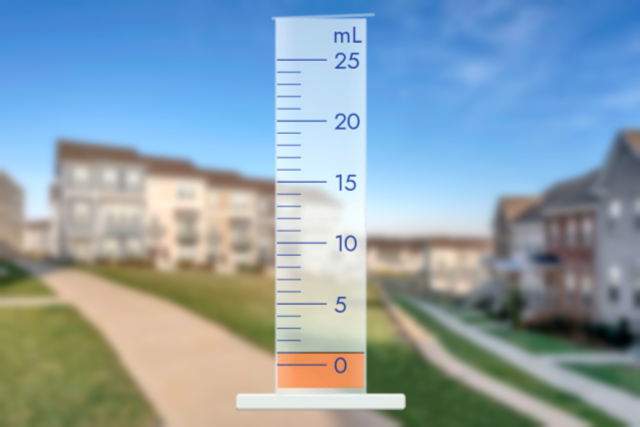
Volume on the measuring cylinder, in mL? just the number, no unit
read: 1
